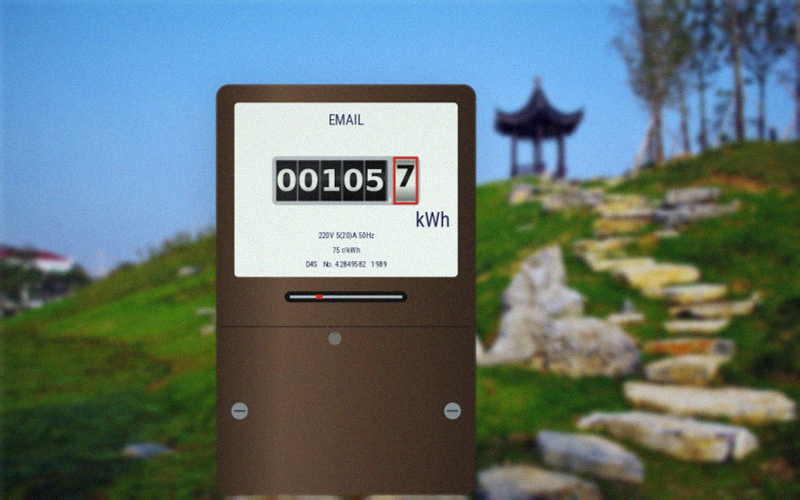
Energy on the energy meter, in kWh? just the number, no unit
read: 105.7
